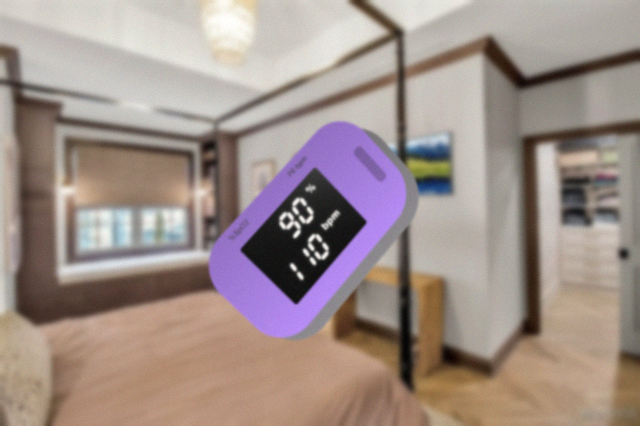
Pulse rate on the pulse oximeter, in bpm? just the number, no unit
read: 110
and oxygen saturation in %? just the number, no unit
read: 90
